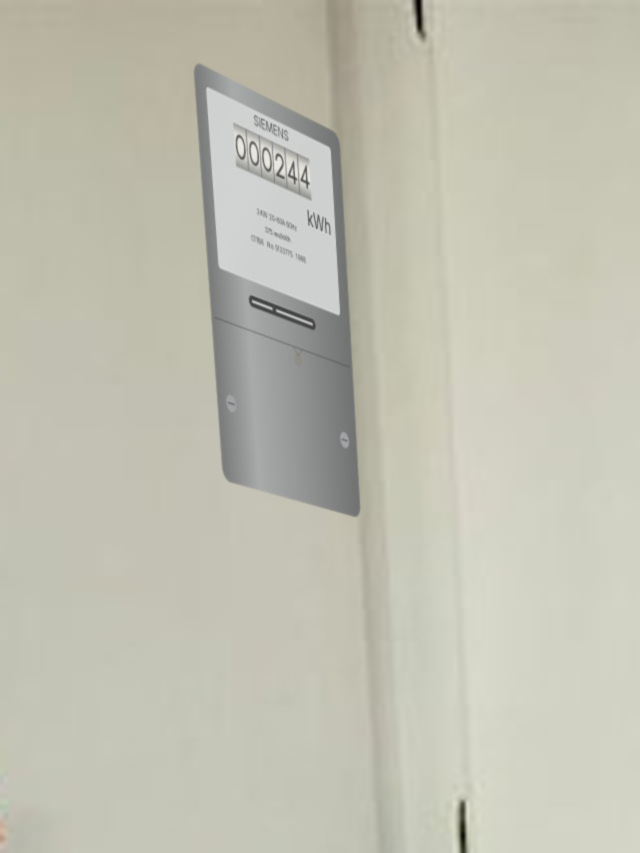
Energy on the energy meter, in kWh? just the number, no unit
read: 244
